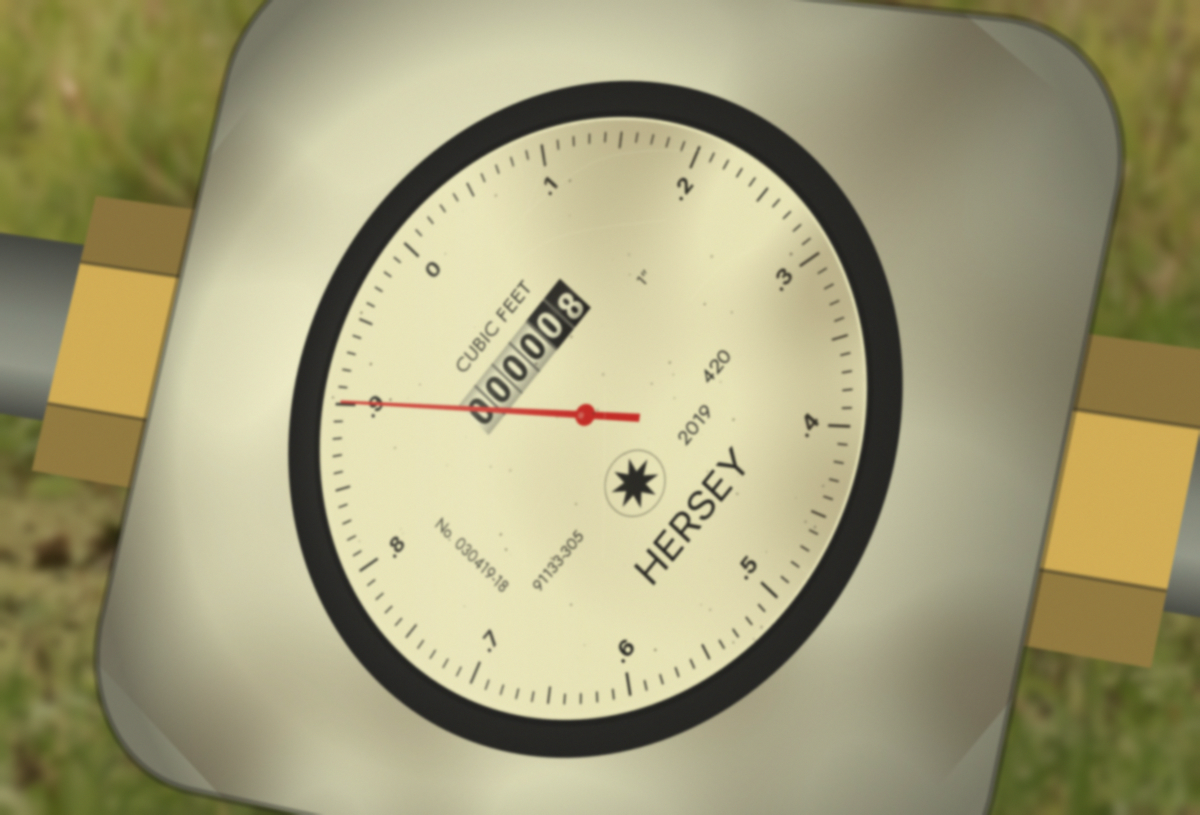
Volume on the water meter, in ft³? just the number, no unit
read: 7.90
